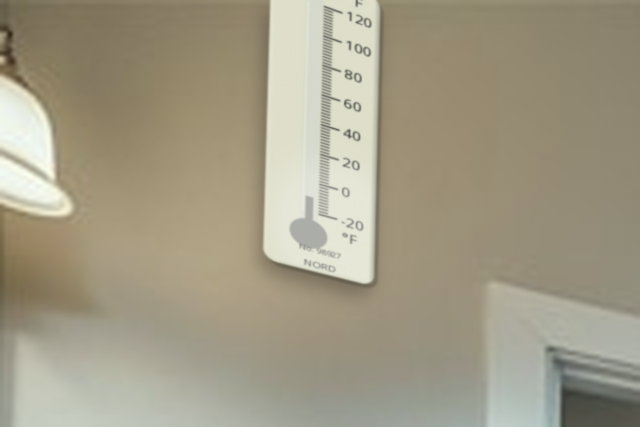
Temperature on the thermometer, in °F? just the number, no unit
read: -10
